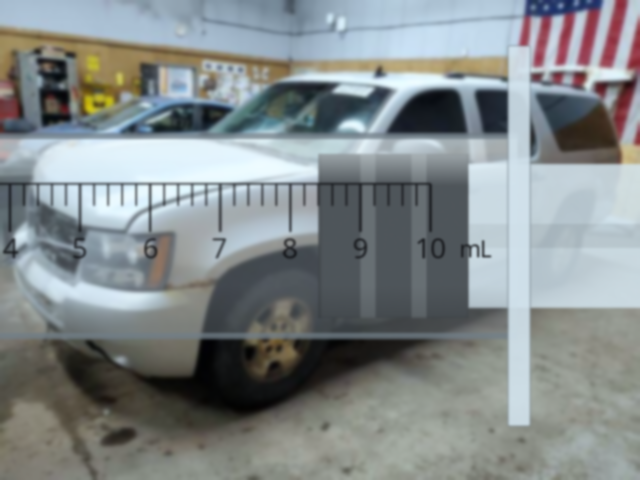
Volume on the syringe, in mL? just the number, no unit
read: 8.4
